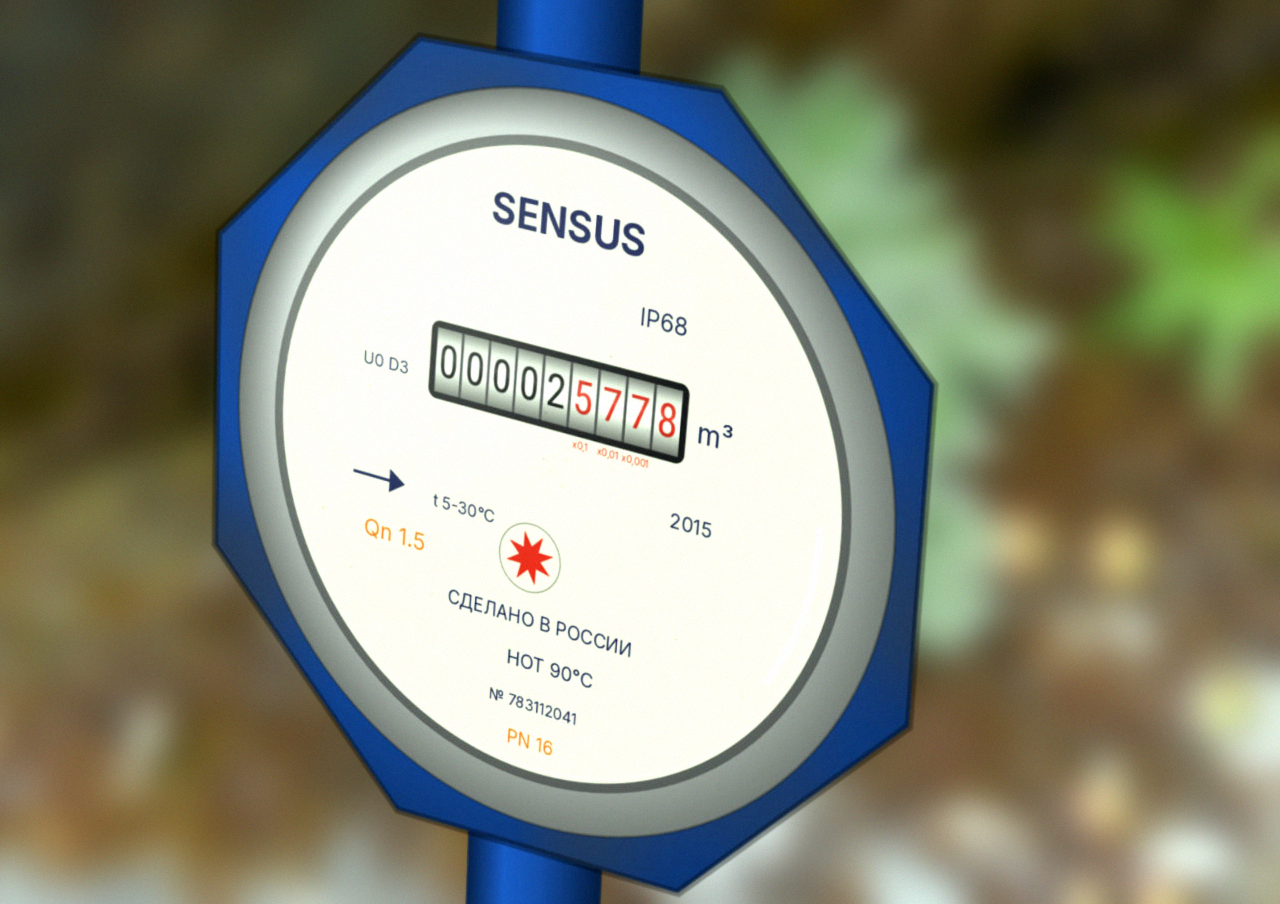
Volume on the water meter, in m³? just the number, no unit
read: 2.5778
